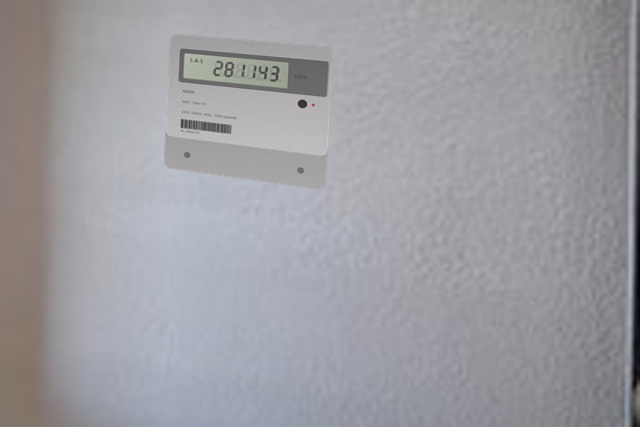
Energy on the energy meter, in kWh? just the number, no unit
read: 281143
